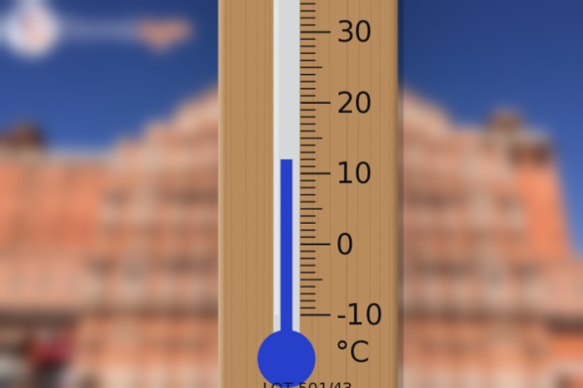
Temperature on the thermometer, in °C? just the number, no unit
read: 12
